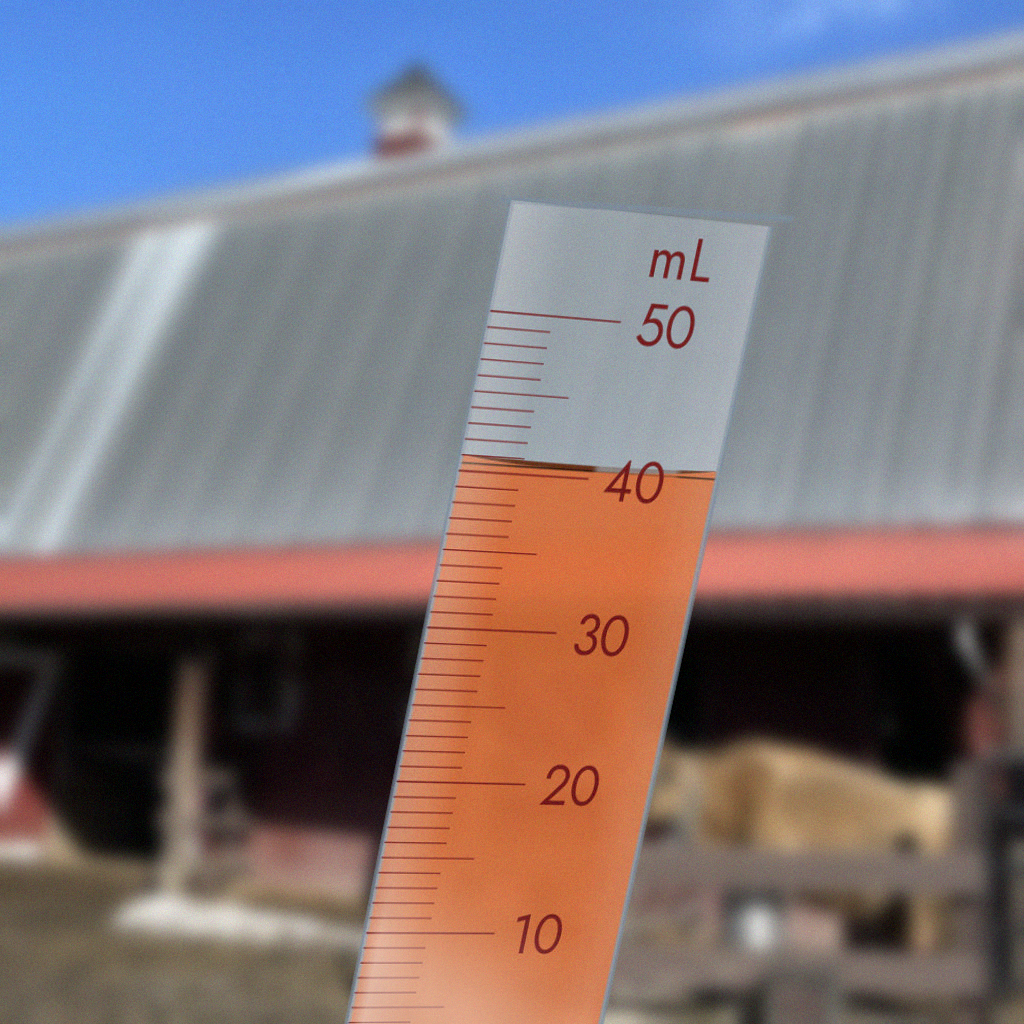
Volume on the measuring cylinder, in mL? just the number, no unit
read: 40.5
